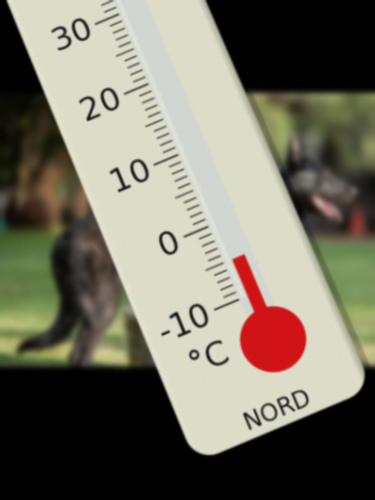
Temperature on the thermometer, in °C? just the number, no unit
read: -5
